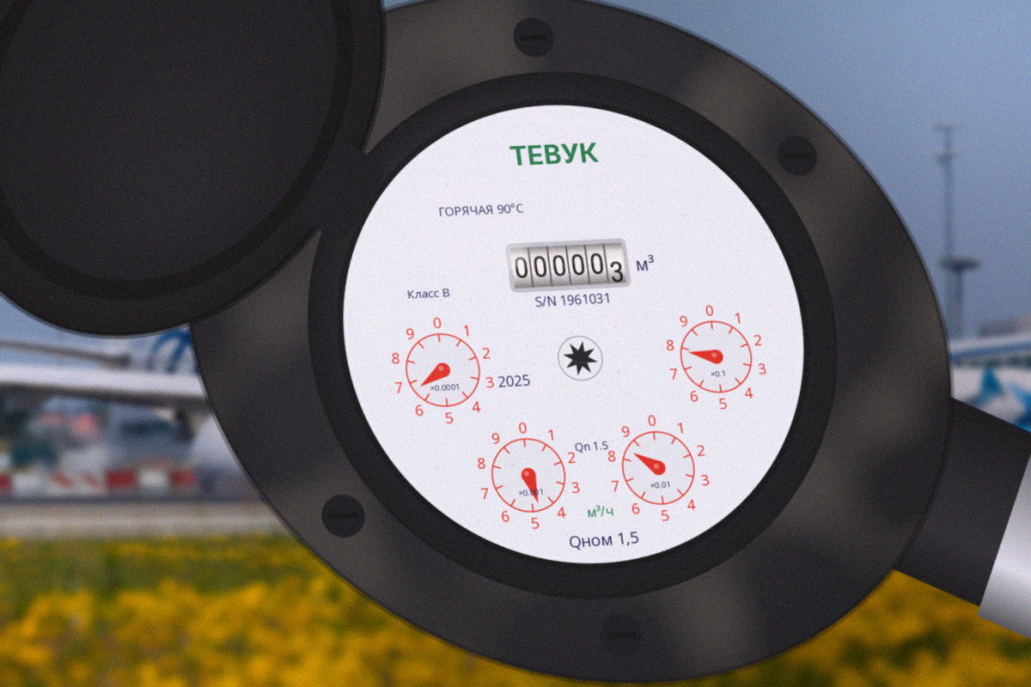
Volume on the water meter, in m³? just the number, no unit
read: 2.7846
